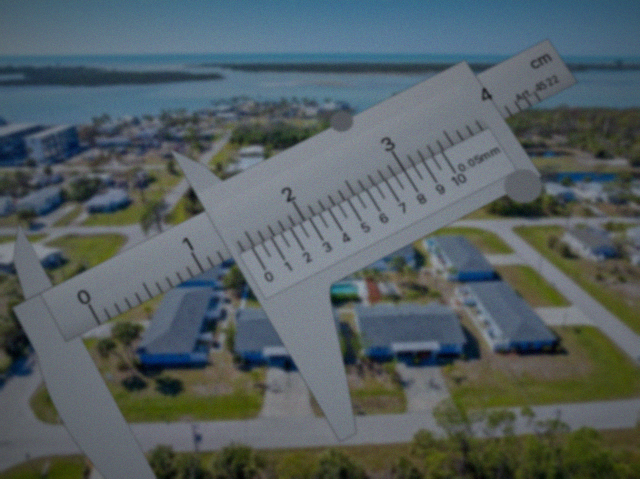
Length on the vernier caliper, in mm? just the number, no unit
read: 14.8
